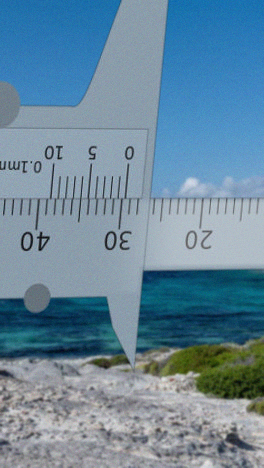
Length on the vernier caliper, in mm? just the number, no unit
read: 29.6
